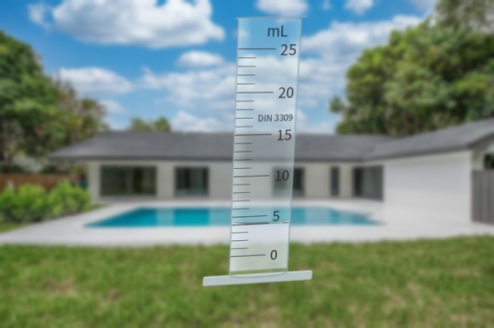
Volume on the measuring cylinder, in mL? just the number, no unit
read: 4
